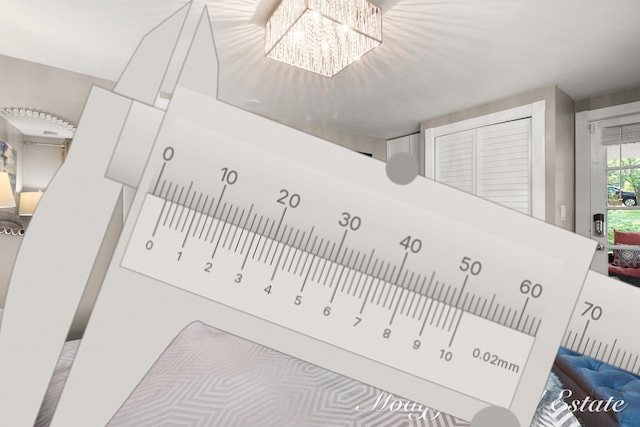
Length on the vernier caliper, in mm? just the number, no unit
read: 2.2
